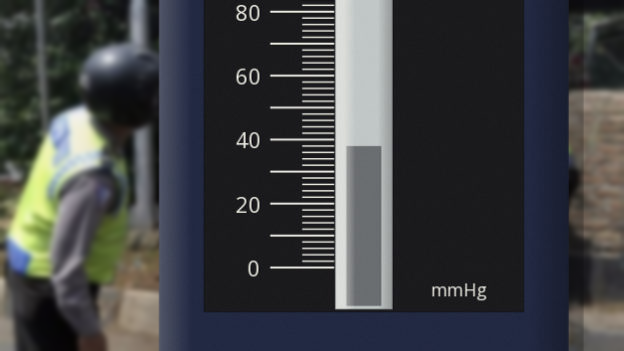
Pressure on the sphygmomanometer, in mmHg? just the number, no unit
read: 38
